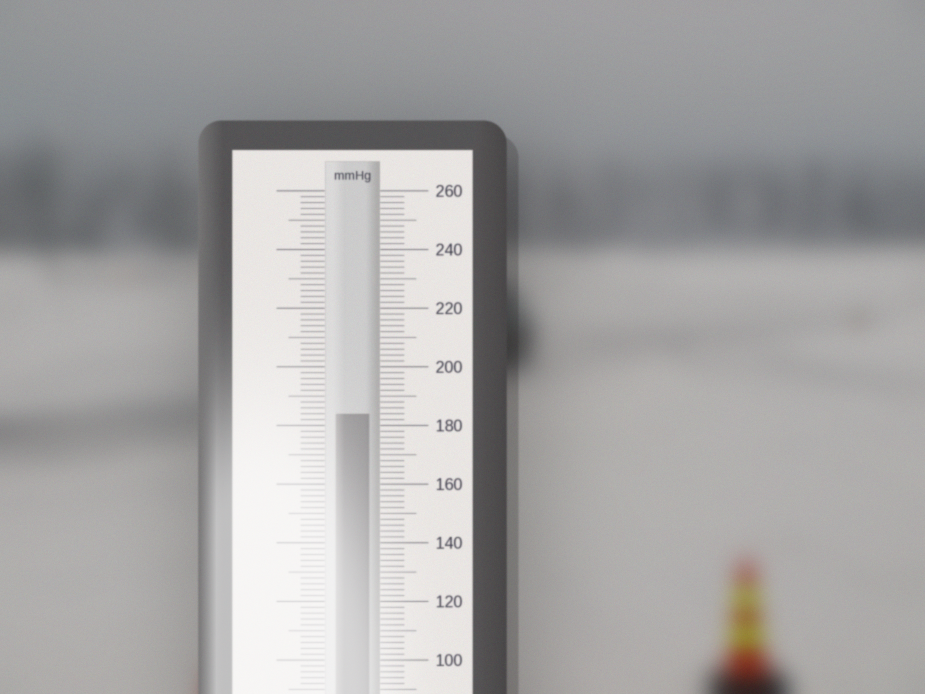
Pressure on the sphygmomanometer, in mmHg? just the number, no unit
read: 184
